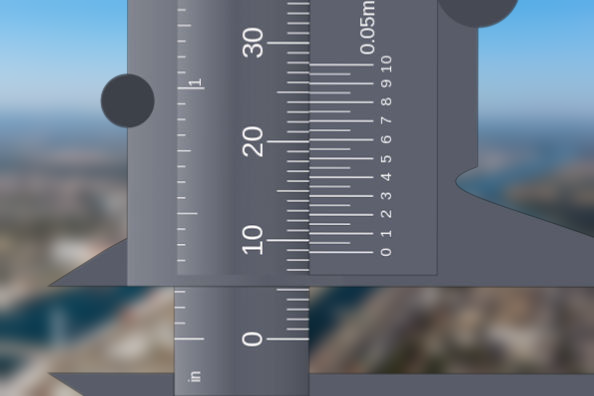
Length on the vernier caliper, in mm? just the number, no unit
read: 8.8
